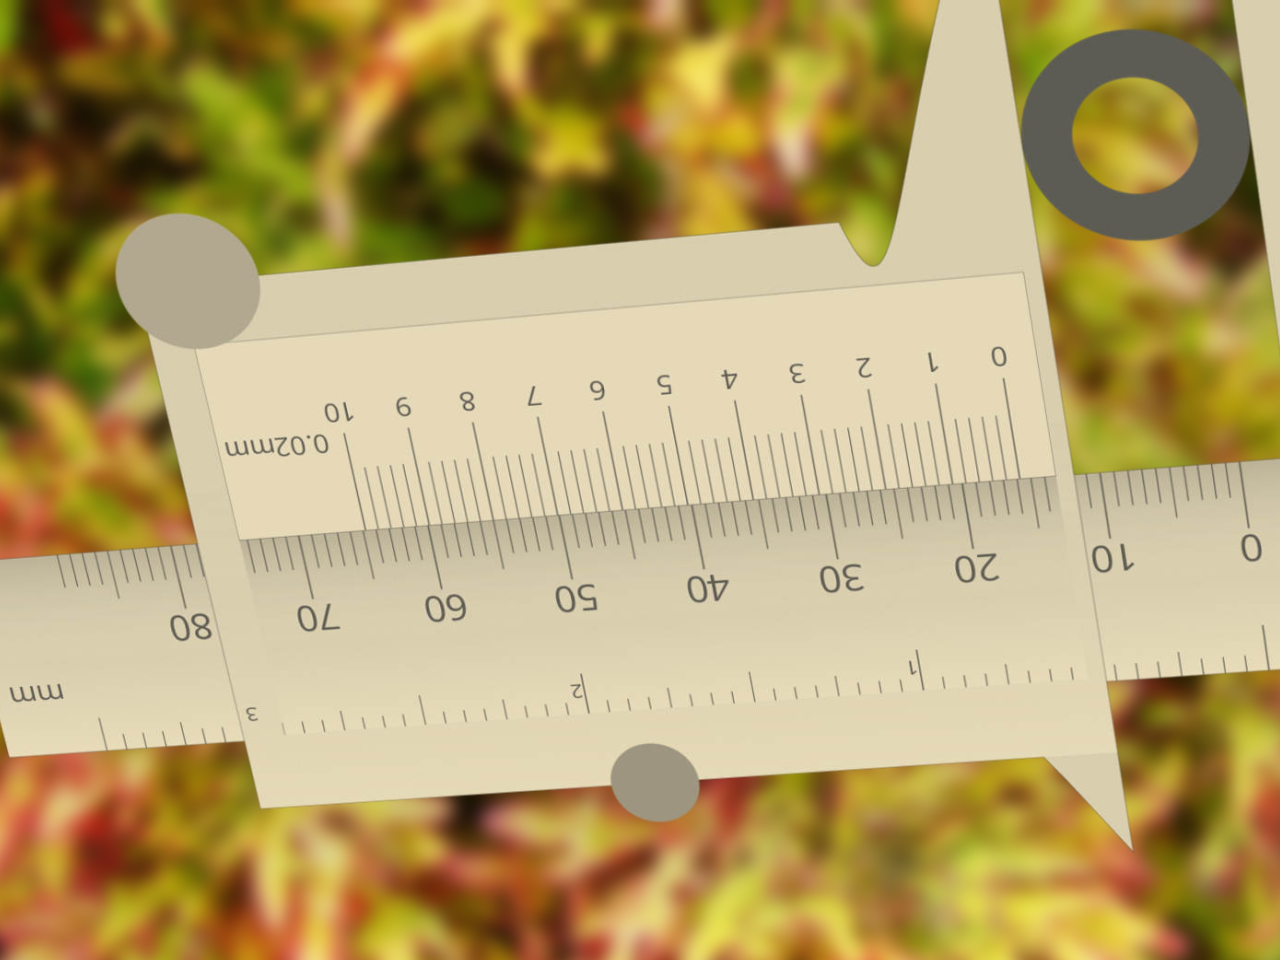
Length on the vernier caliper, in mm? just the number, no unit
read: 15.8
